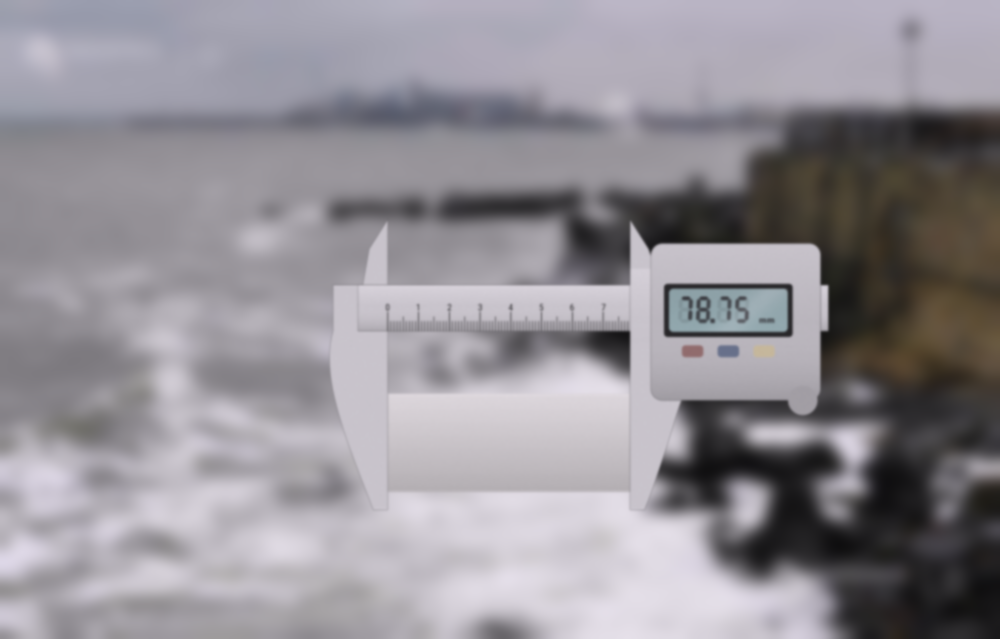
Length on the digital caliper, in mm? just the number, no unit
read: 78.75
